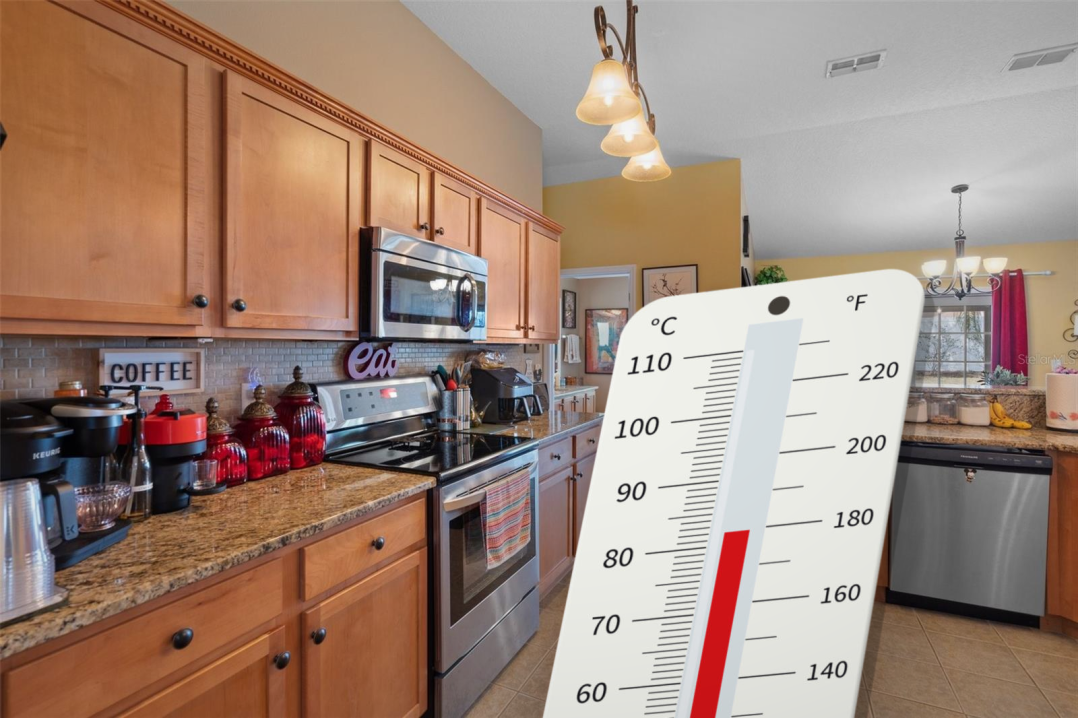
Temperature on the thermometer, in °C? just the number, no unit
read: 82
